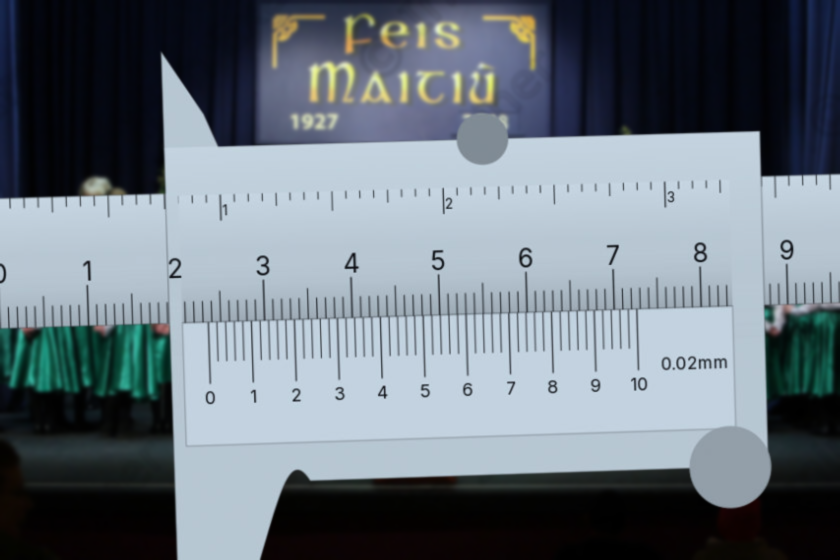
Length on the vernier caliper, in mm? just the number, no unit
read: 23.6
